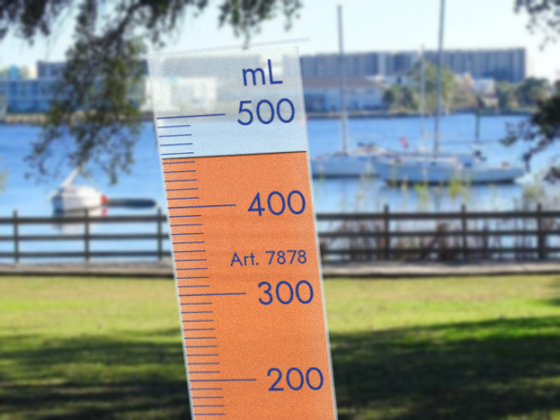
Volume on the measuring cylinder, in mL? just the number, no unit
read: 455
